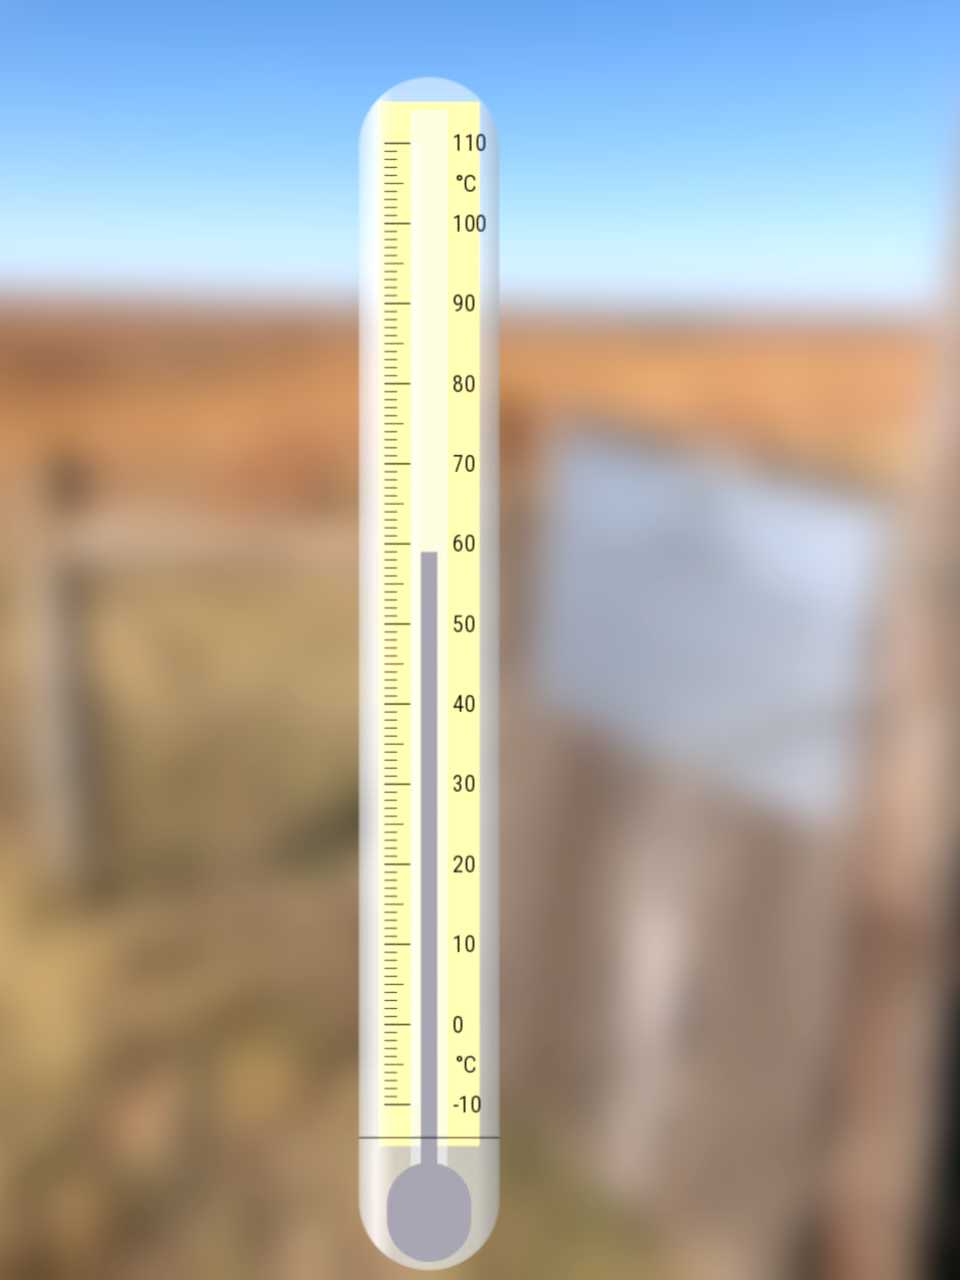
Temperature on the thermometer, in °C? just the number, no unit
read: 59
